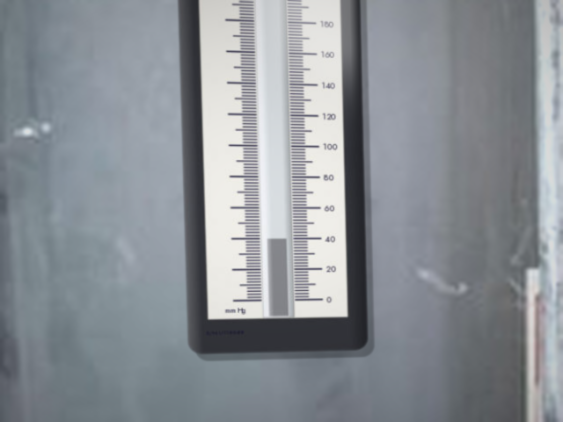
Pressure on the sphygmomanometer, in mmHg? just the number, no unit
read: 40
